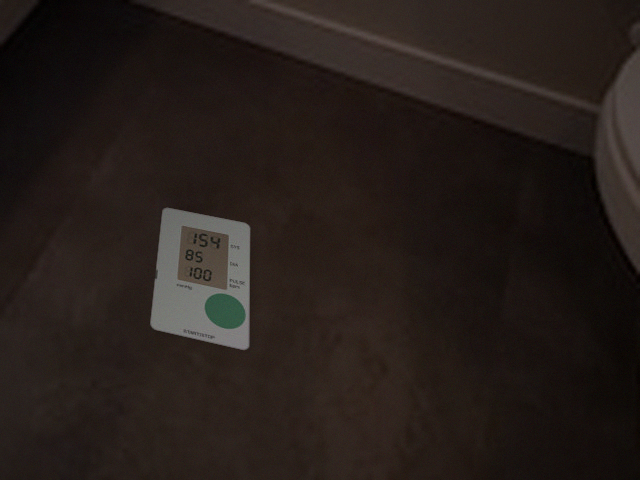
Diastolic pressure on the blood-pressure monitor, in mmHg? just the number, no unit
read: 85
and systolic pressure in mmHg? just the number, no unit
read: 154
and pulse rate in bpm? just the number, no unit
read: 100
